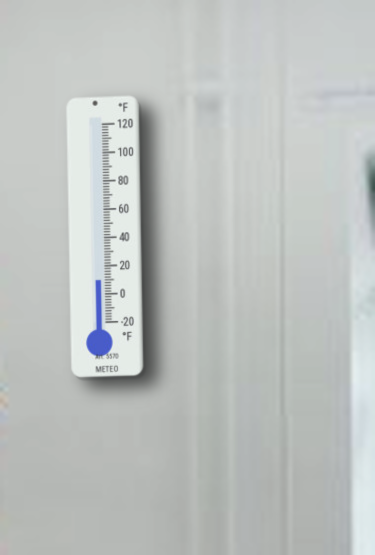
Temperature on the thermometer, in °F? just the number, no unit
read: 10
